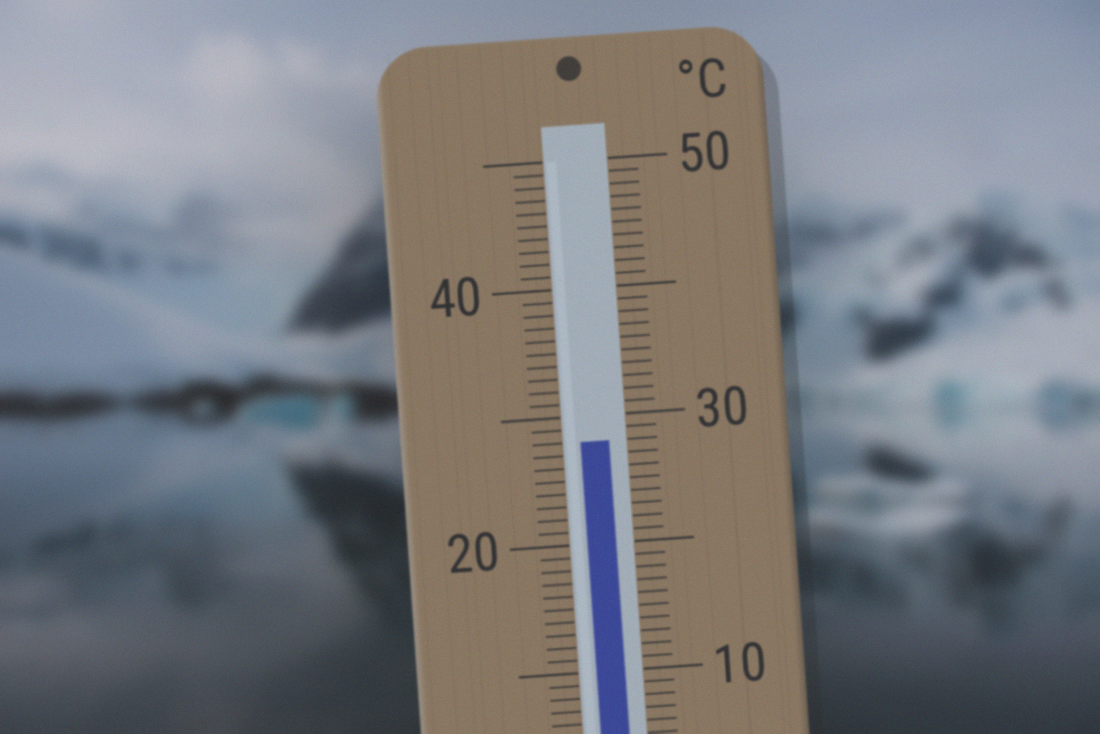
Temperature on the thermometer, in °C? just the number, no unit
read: 28
